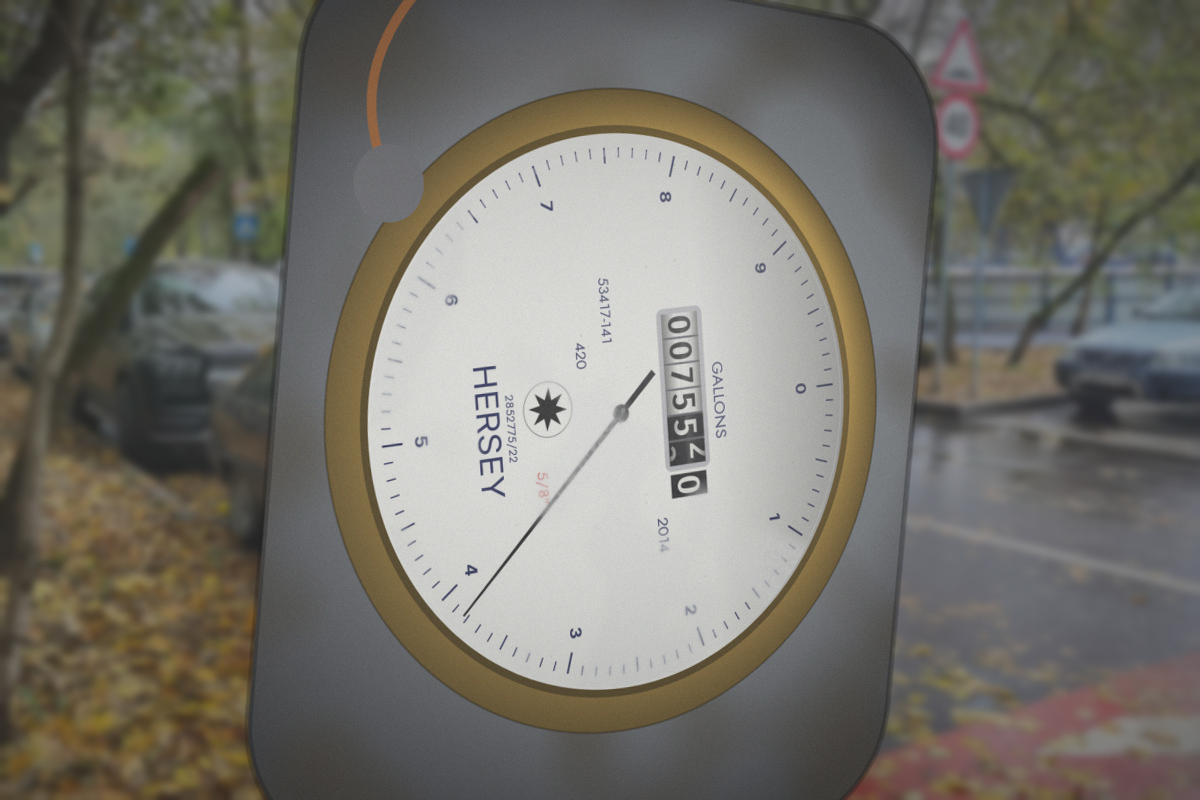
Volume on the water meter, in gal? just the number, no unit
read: 75523.8
